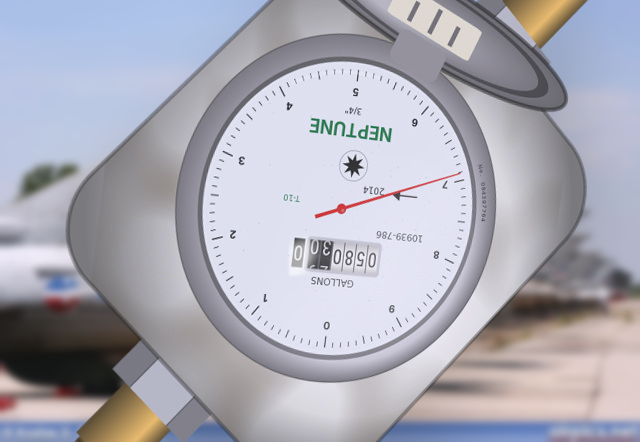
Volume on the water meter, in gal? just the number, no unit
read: 580296.9
